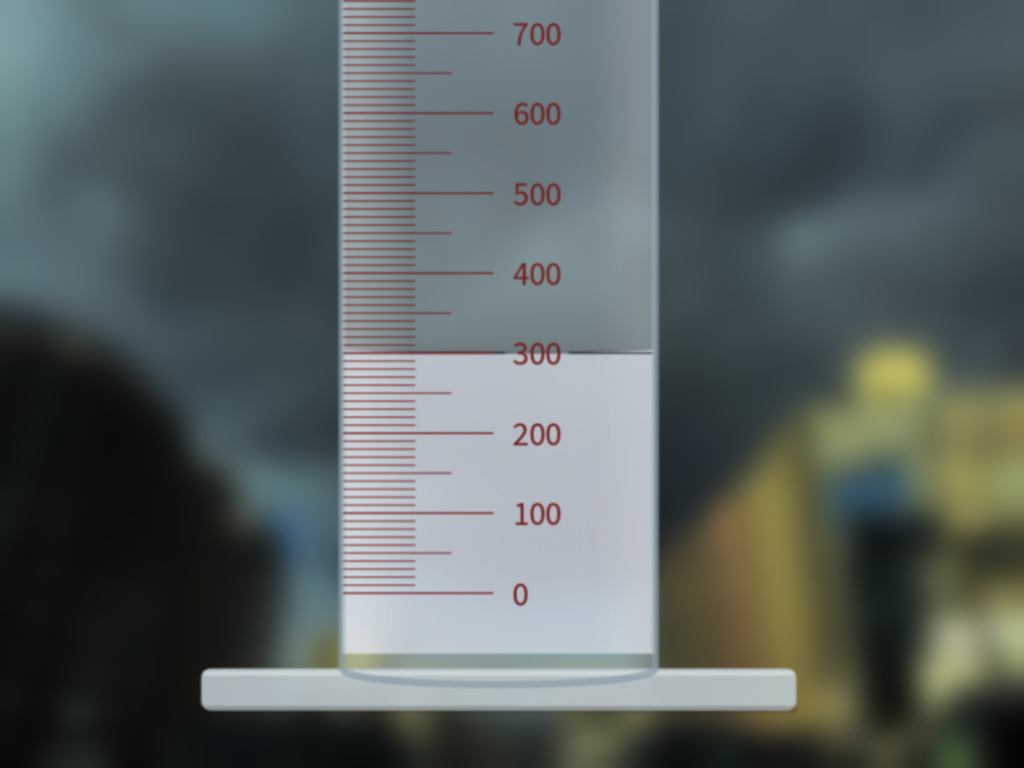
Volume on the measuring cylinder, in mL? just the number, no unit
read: 300
